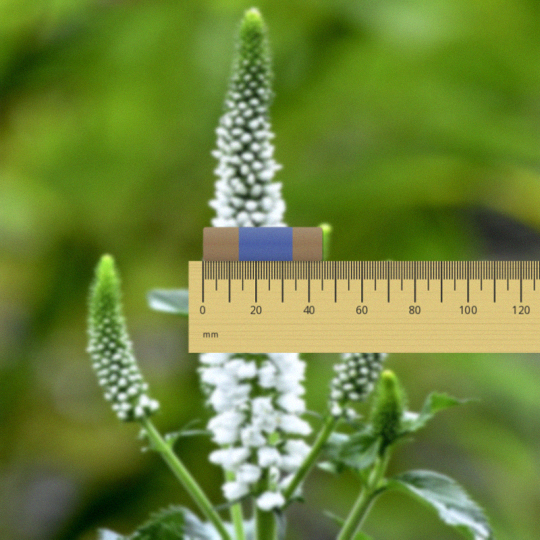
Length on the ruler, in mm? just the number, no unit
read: 45
